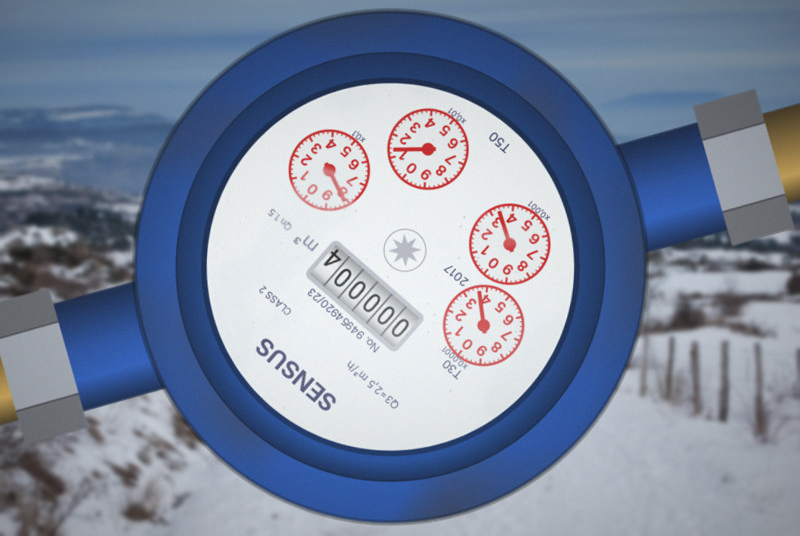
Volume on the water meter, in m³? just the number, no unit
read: 3.8133
